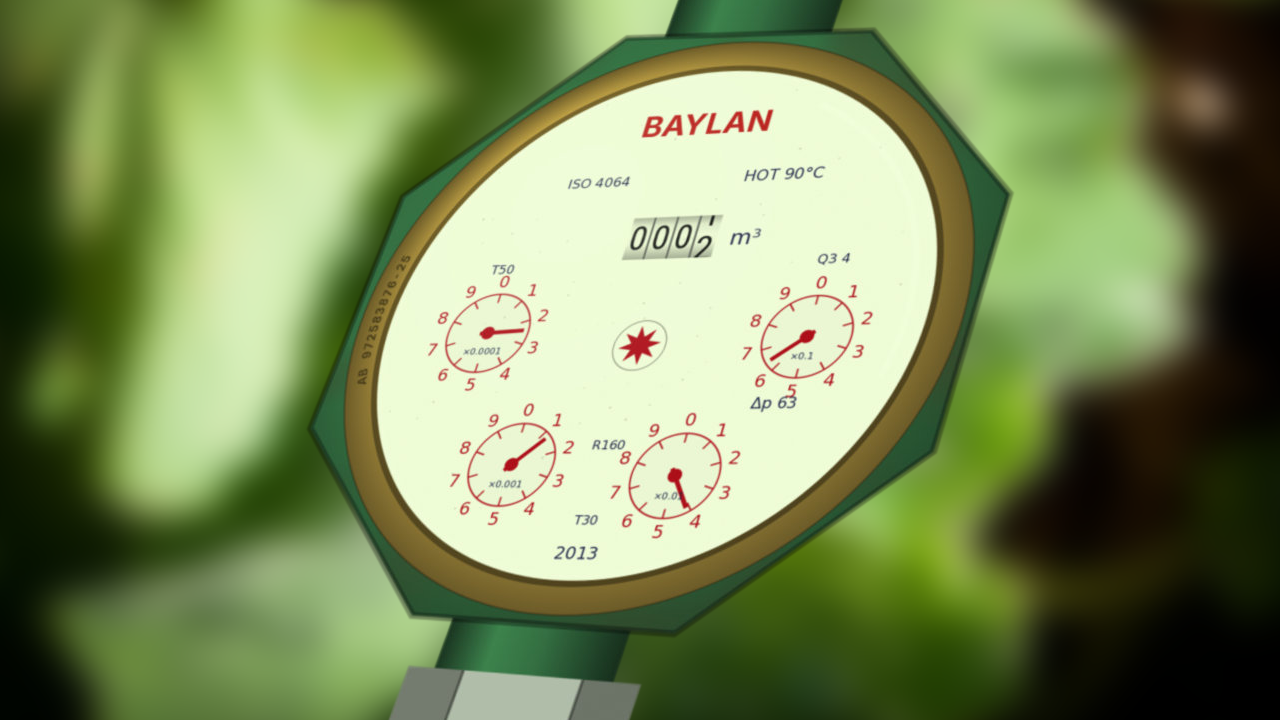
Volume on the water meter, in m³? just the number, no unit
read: 1.6412
